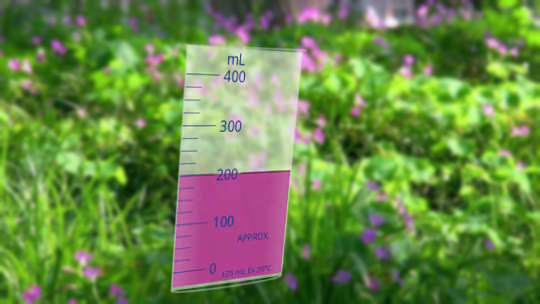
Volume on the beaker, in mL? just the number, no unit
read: 200
